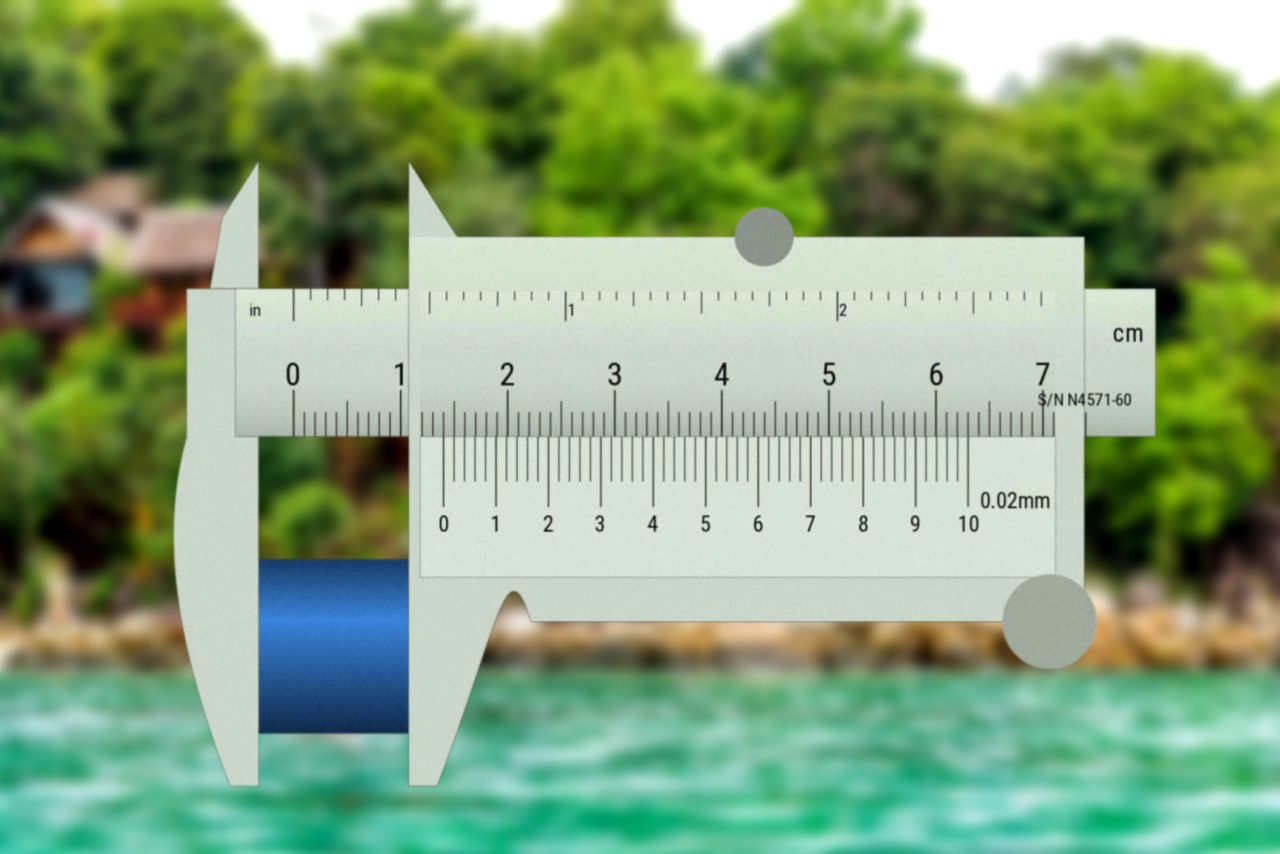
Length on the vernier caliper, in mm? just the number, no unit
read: 14.0
